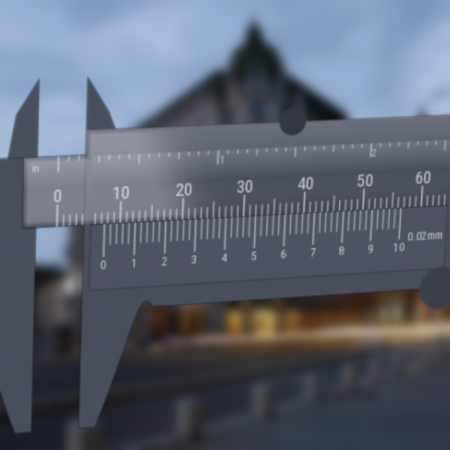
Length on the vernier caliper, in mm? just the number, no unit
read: 7.5
